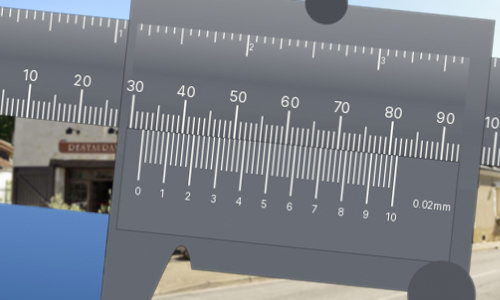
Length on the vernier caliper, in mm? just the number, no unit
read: 32.5
